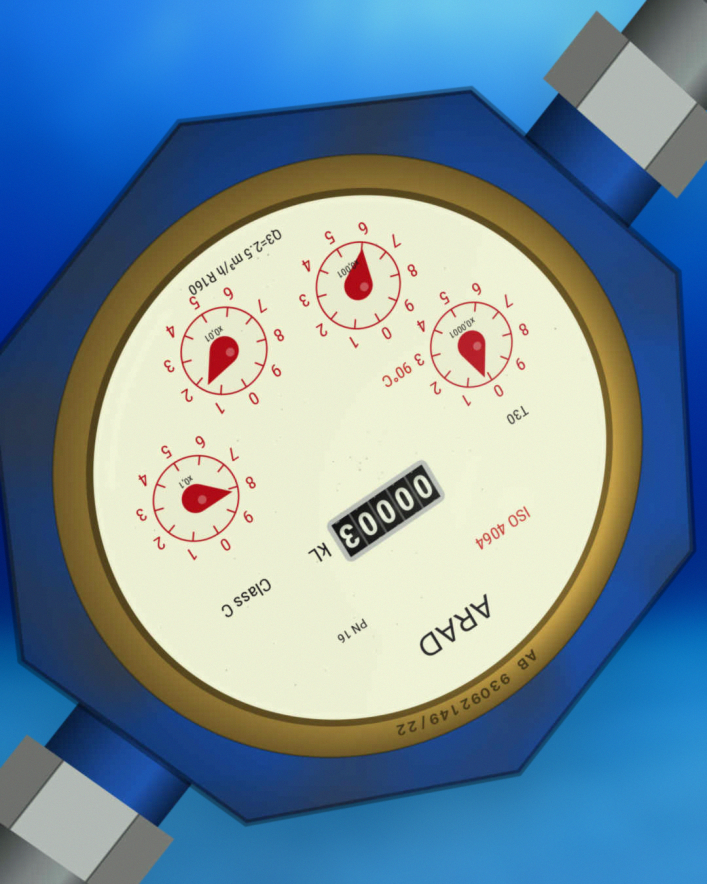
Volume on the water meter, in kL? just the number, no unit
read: 3.8160
